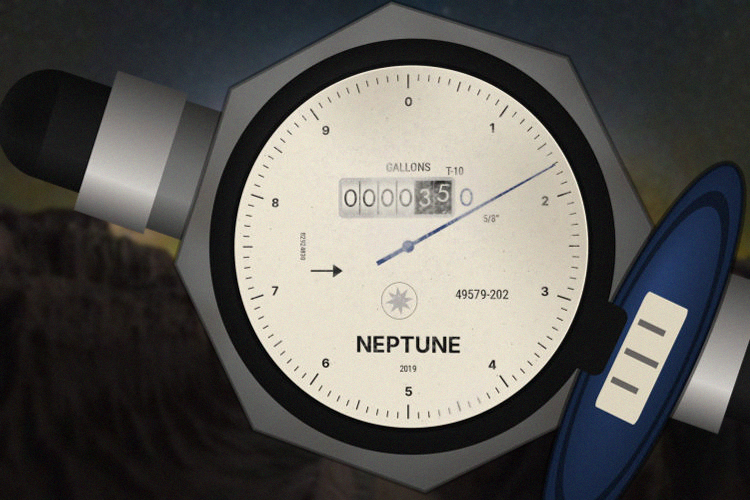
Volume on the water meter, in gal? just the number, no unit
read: 351.7
